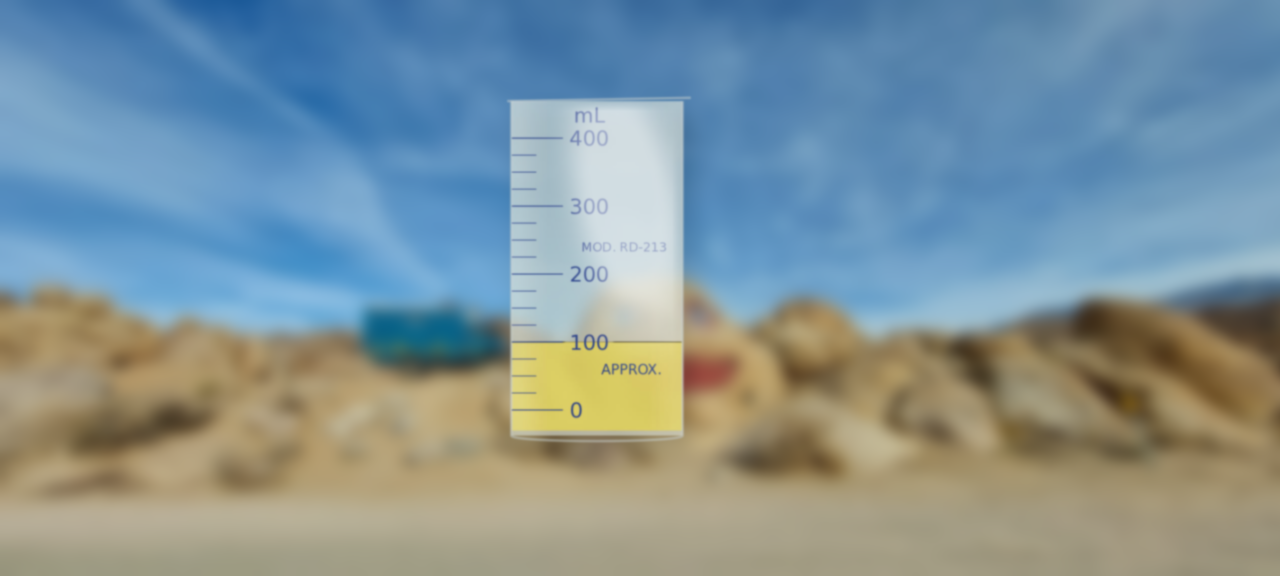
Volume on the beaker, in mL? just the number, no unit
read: 100
